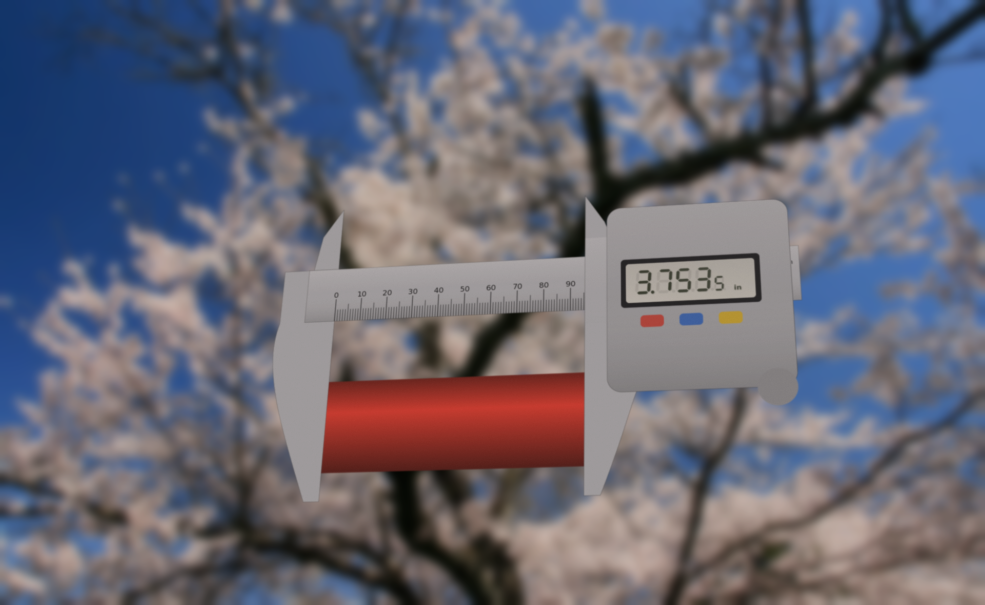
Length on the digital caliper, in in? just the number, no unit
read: 3.7535
